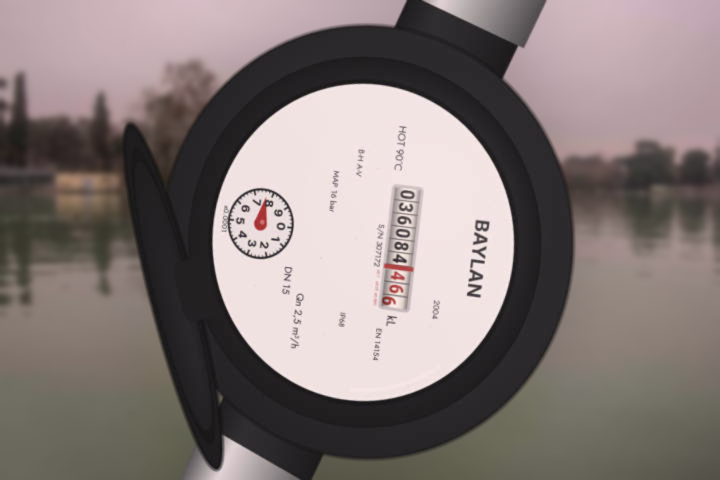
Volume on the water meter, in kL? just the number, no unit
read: 36084.4657
